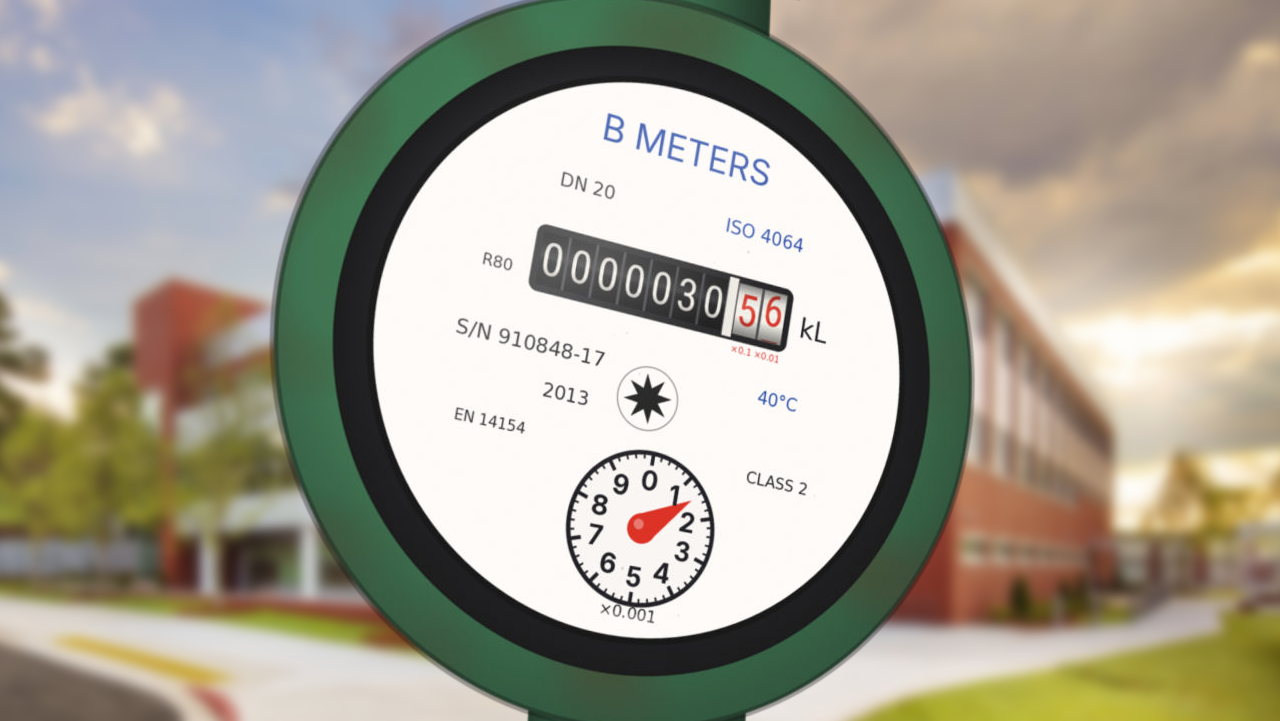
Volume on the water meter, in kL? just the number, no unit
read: 30.561
